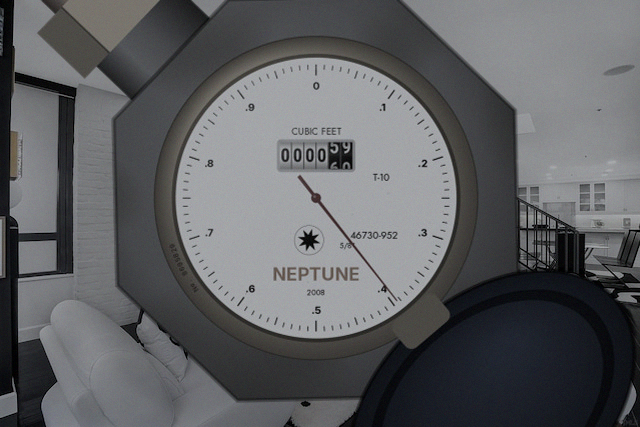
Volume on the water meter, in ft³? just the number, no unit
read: 59.39
